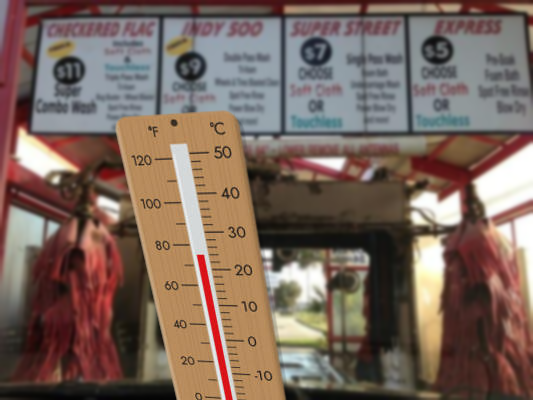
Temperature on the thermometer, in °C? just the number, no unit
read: 24
